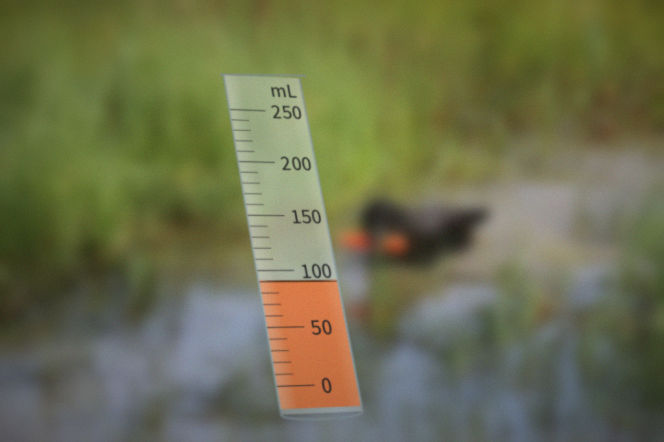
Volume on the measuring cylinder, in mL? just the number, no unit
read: 90
